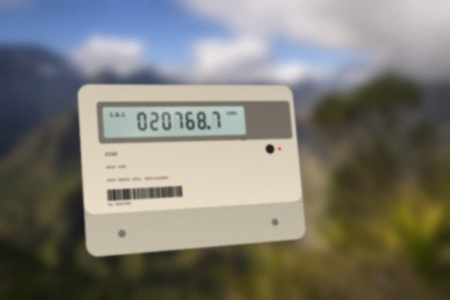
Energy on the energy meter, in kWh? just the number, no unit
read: 20768.7
